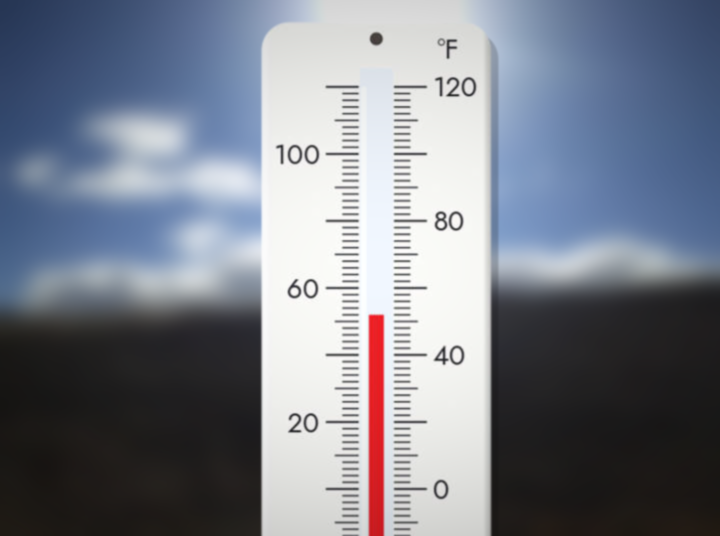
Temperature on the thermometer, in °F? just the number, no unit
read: 52
